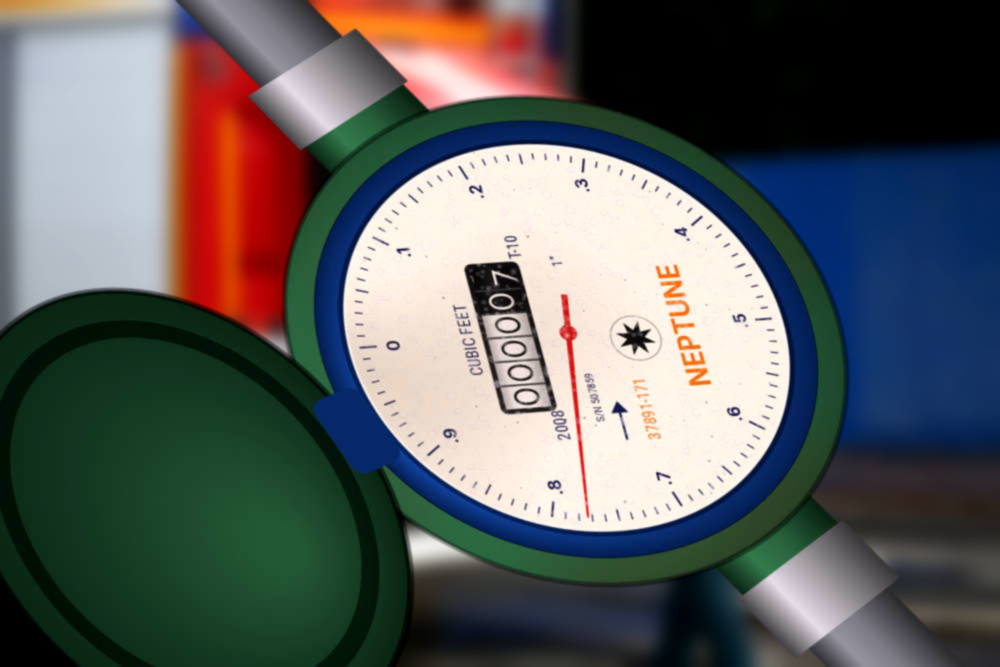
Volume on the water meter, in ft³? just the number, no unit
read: 6.77
